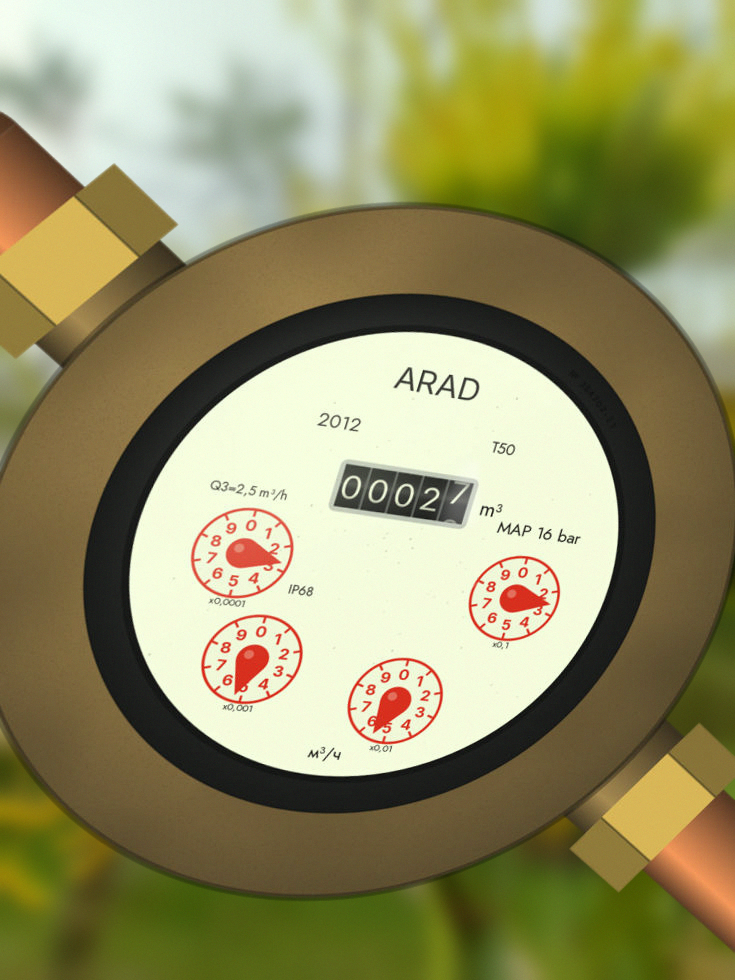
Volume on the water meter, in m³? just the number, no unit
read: 27.2552
